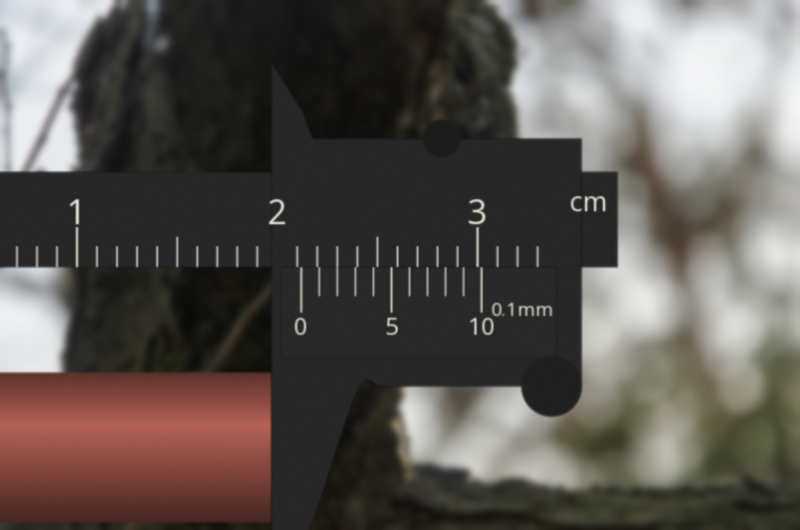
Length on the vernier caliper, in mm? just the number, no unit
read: 21.2
